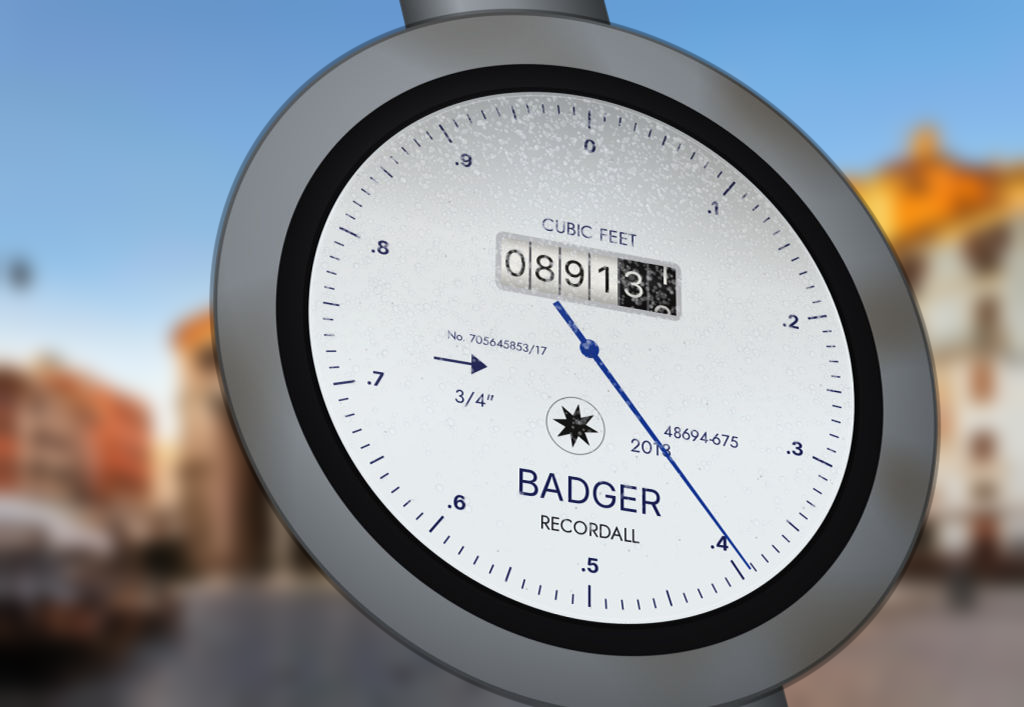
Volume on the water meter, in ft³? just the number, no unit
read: 89131.39
